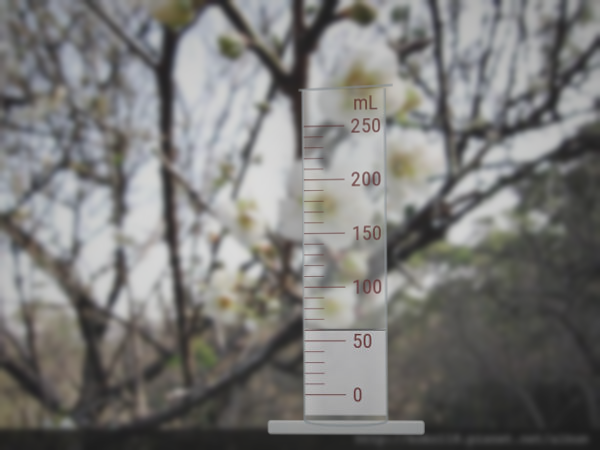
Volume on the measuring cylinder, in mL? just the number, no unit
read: 60
